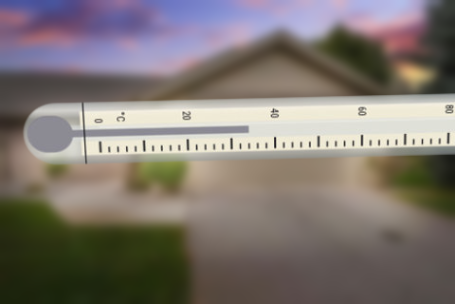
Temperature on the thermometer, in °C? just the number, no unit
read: 34
